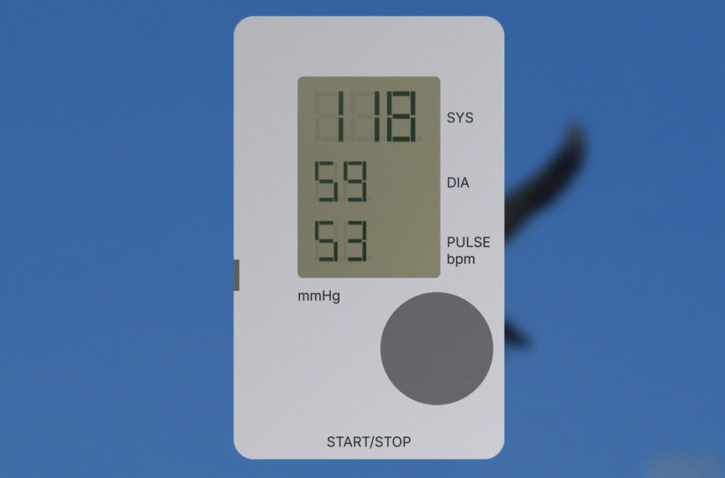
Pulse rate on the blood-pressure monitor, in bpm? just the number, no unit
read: 53
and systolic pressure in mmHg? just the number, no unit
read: 118
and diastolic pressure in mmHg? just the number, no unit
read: 59
